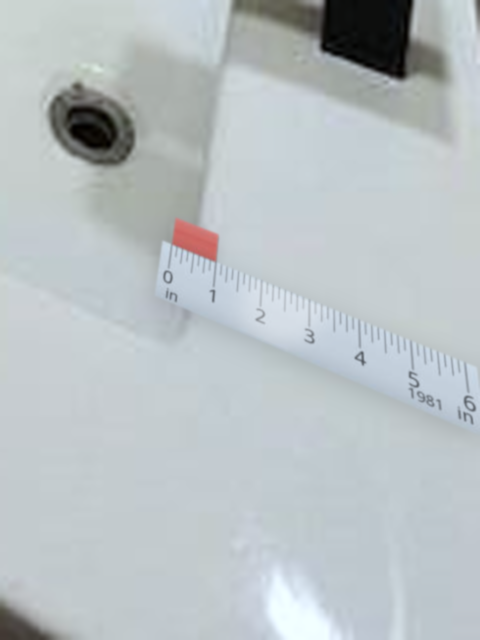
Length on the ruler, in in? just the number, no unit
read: 1
